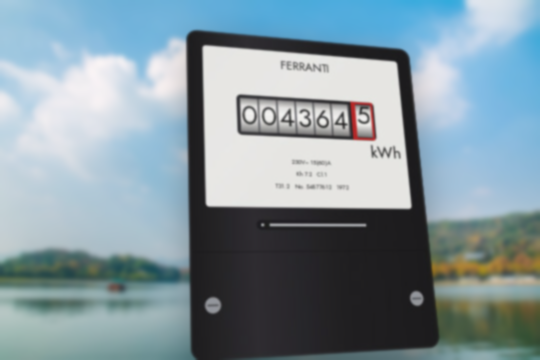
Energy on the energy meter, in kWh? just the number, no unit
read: 4364.5
